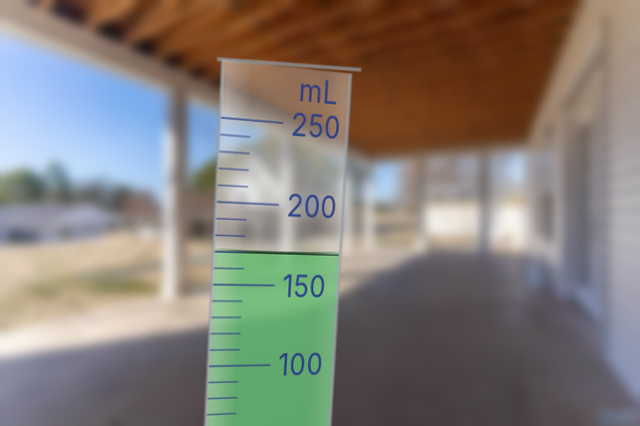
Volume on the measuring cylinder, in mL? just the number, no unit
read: 170
